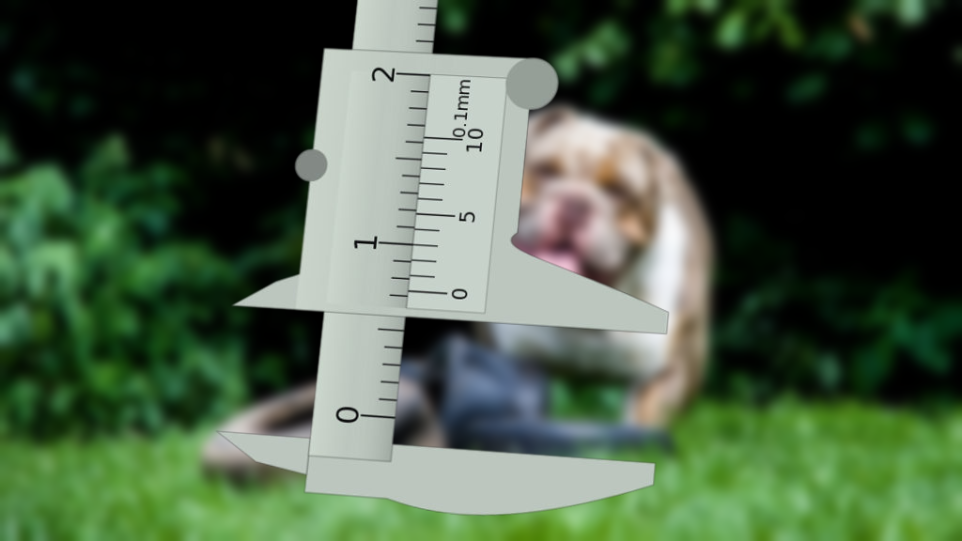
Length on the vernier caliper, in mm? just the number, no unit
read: 7.3
